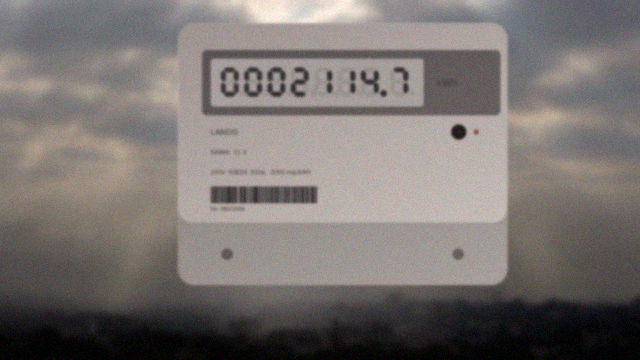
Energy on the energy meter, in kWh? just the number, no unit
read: 2114.7
